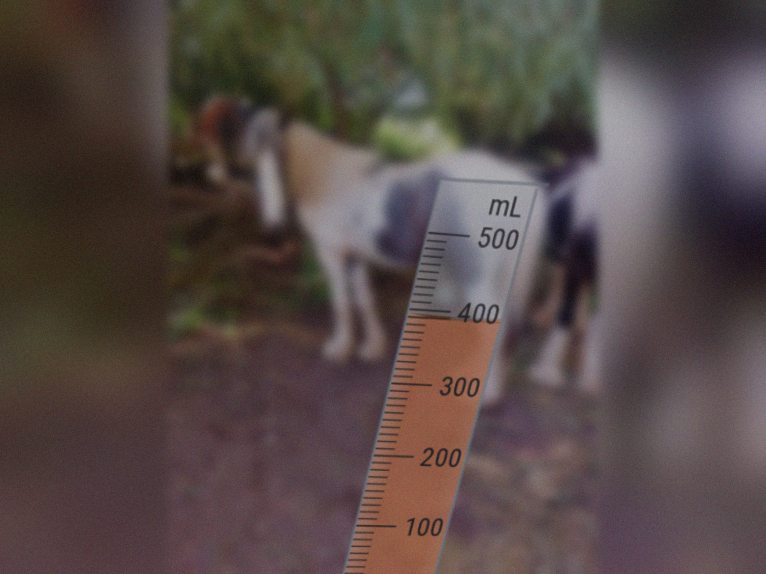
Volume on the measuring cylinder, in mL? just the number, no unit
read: 390
